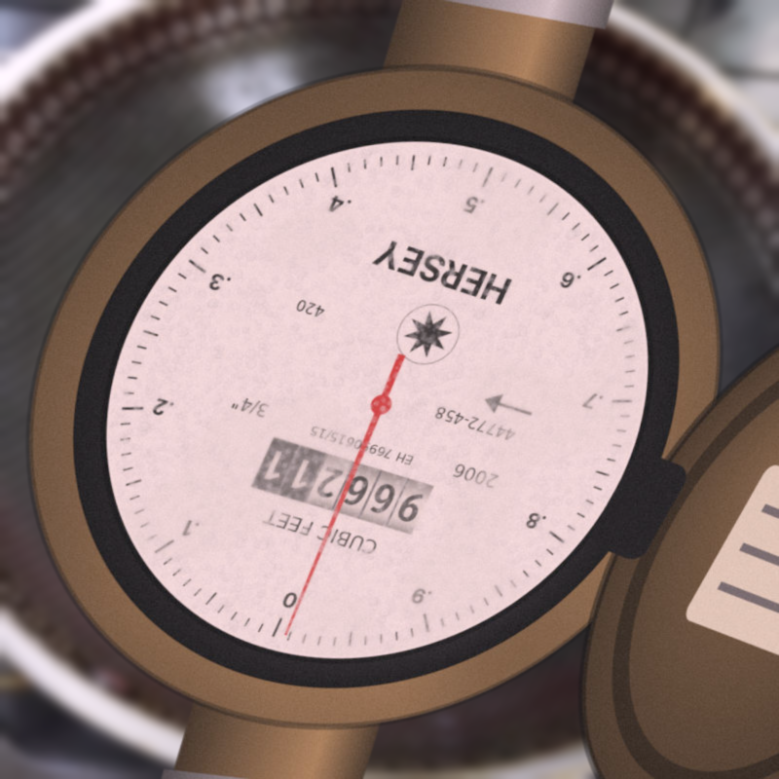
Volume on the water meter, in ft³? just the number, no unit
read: 966210.99
